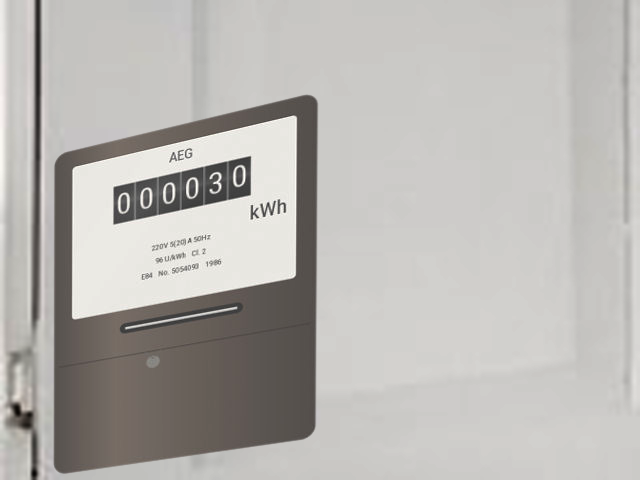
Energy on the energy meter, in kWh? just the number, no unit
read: 30
